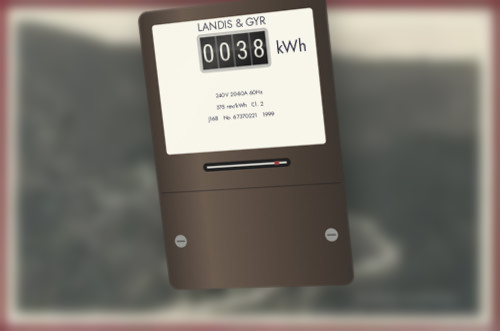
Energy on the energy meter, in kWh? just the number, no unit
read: 38
